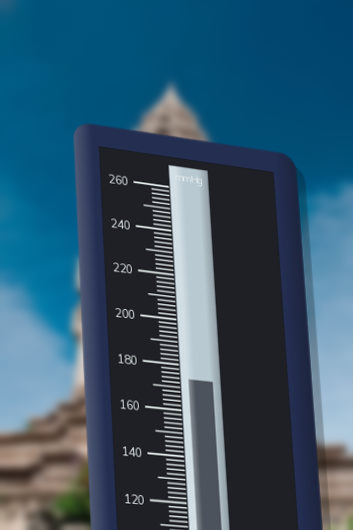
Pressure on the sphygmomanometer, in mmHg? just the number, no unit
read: 174
